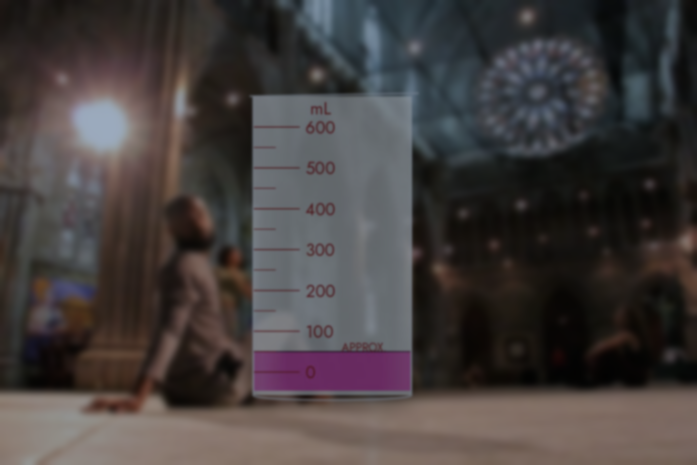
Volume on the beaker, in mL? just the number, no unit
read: 50
